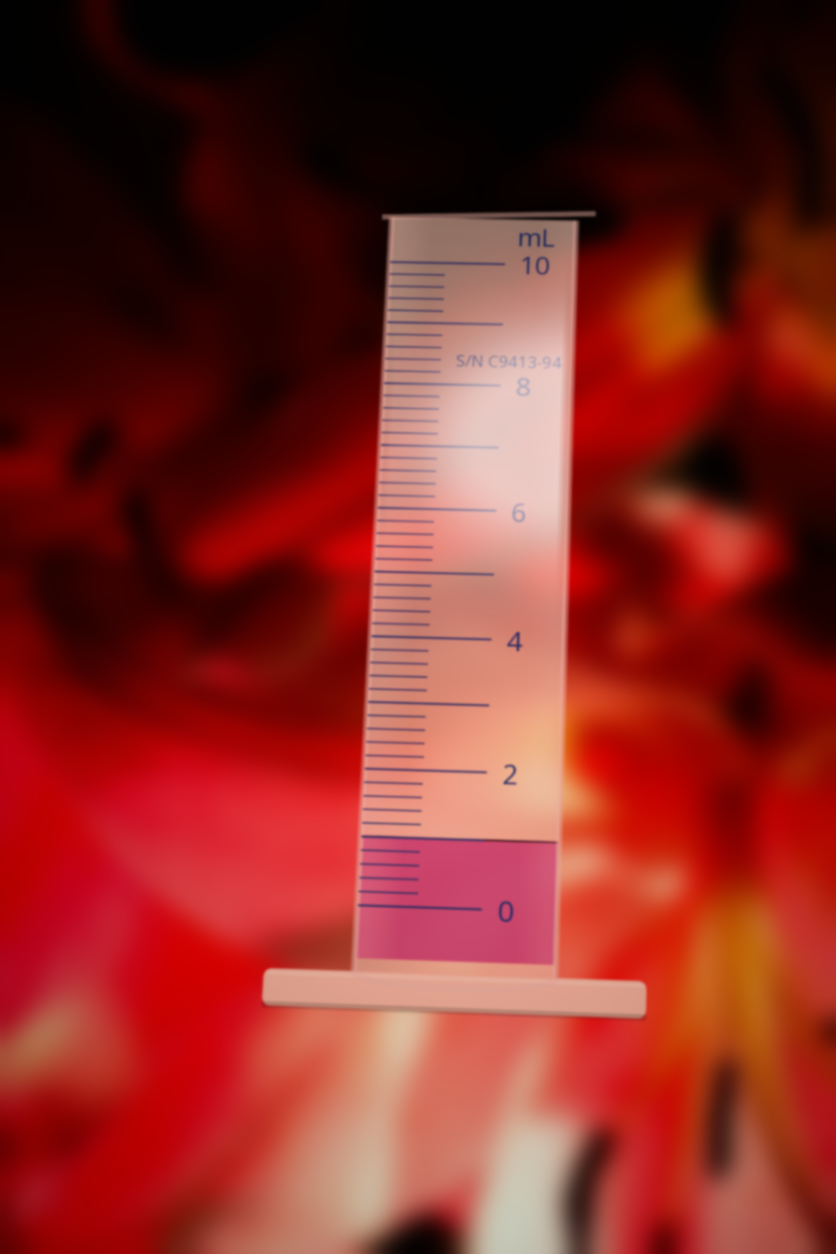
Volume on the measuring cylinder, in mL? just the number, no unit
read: 1
